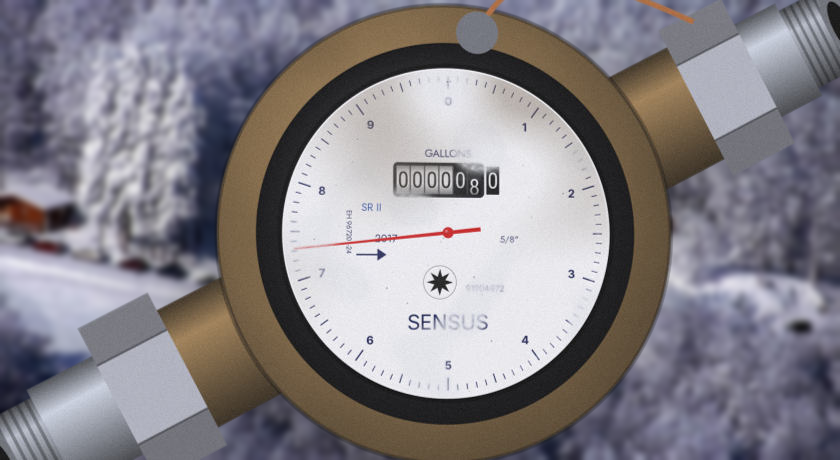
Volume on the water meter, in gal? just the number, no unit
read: 77.3
